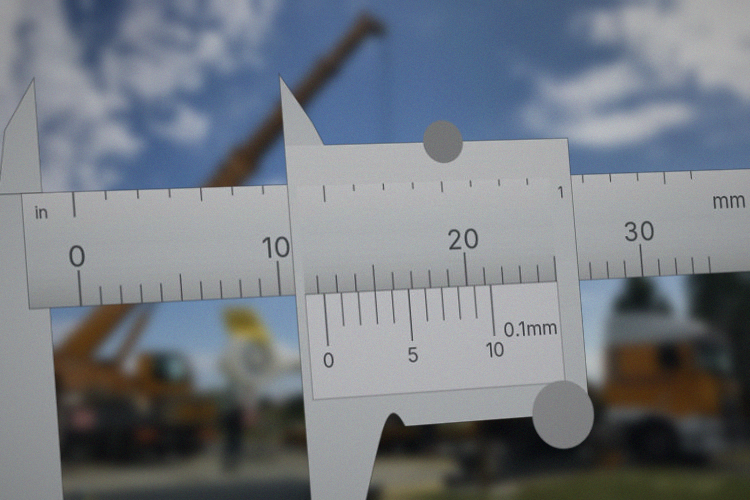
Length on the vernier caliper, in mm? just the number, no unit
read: 12.3
